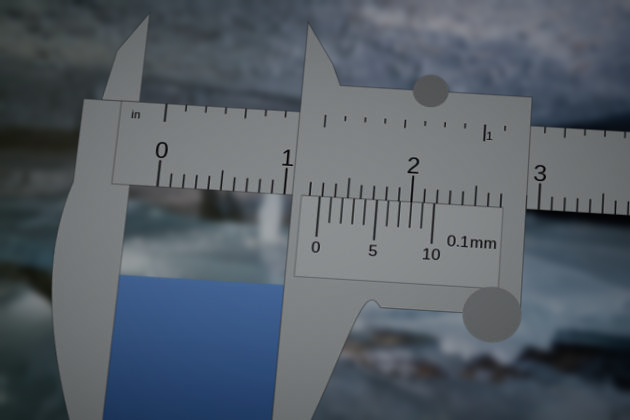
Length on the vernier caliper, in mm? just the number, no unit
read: 12.8
